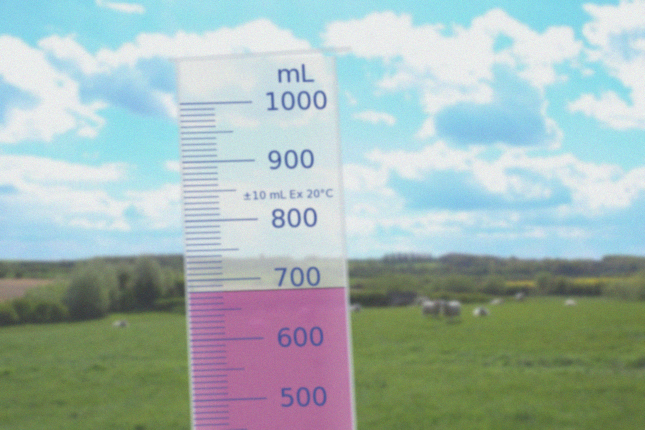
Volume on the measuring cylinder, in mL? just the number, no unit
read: 680
